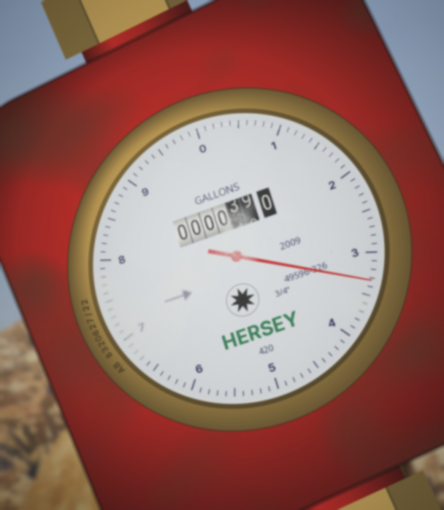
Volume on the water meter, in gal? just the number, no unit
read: 393.3
